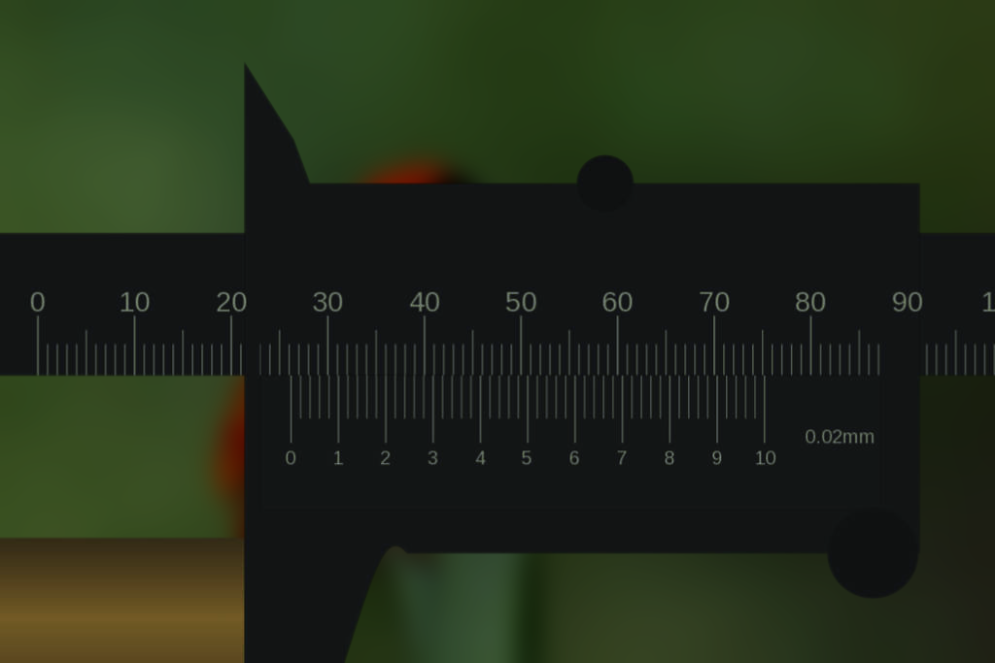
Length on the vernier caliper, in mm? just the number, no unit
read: 26.2
